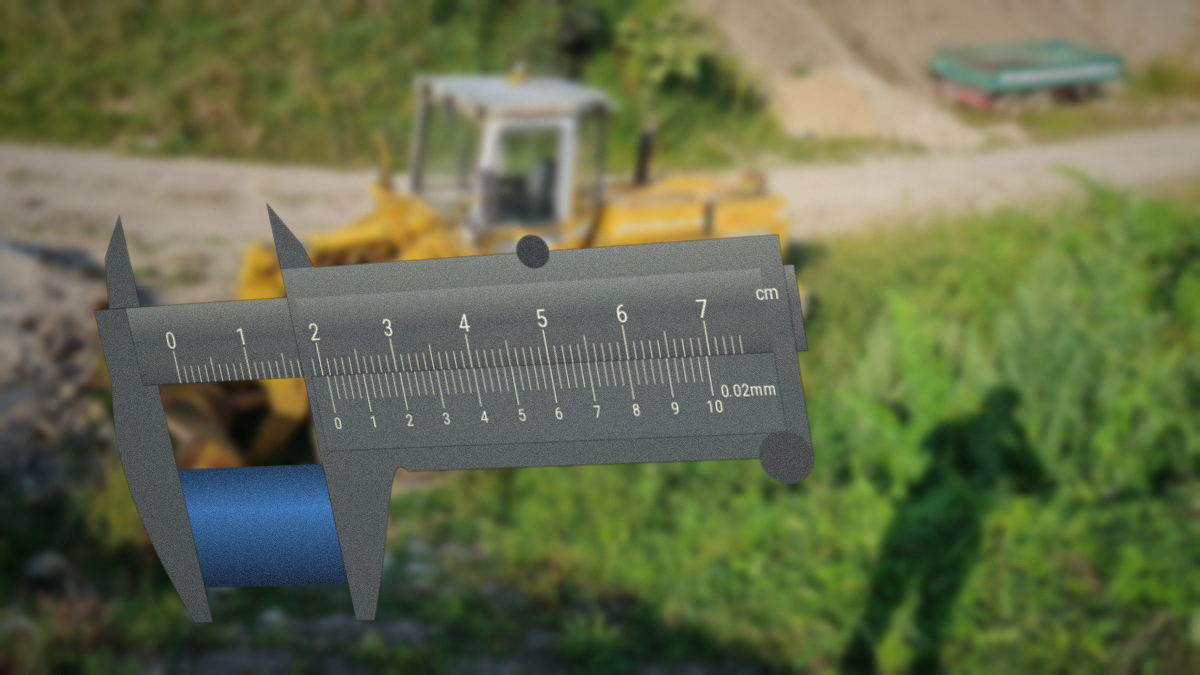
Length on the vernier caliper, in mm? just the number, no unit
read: 20.6
